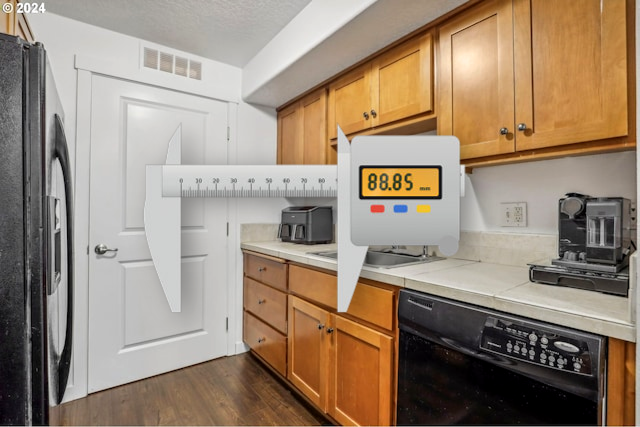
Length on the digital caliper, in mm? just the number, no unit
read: 88.85
